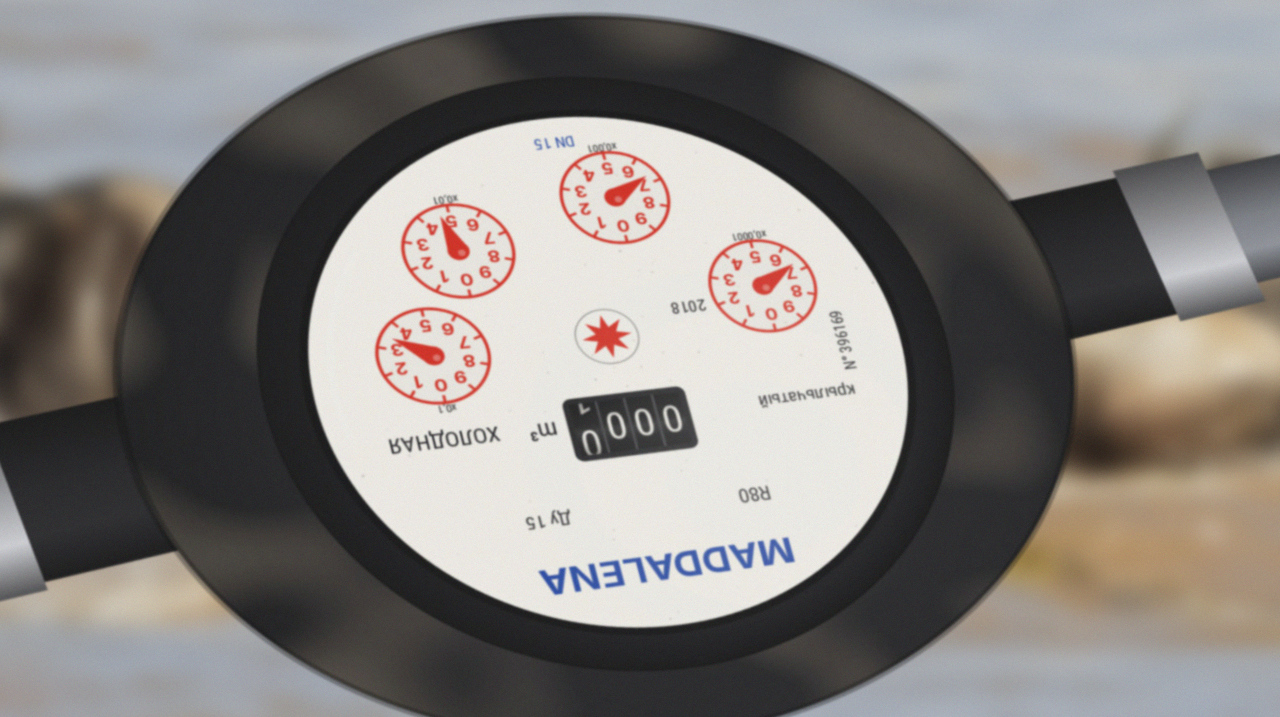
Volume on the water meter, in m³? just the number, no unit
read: 0.3466
